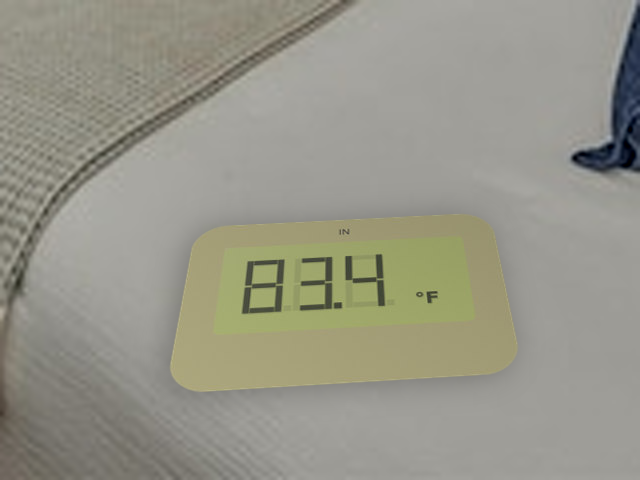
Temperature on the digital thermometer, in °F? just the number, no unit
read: 83.4
